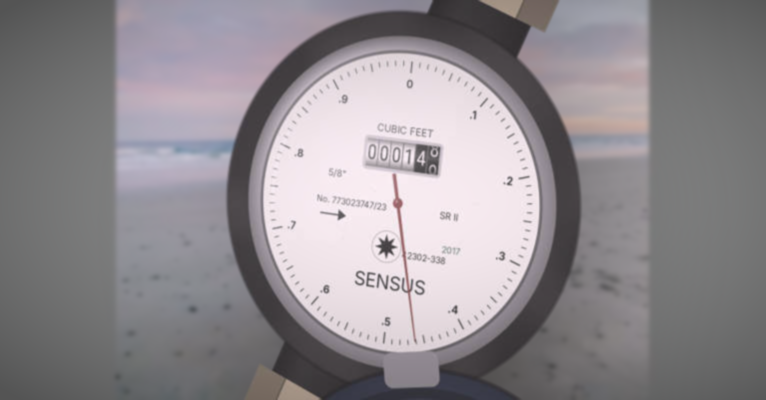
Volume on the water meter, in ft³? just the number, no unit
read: 148.46
